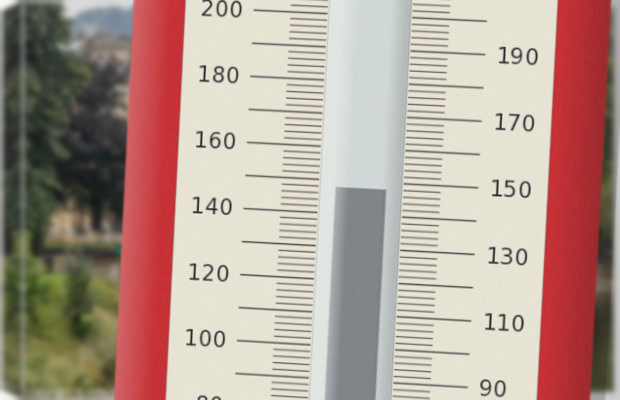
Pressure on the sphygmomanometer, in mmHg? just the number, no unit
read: 148
